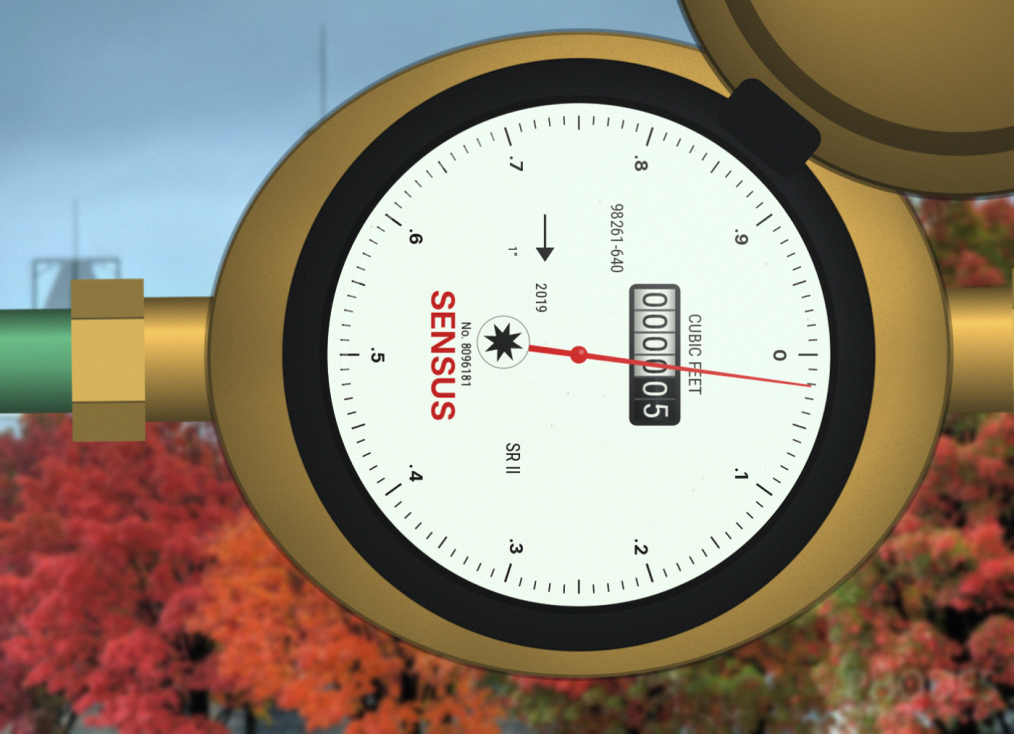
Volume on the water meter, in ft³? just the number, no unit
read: 5.02
